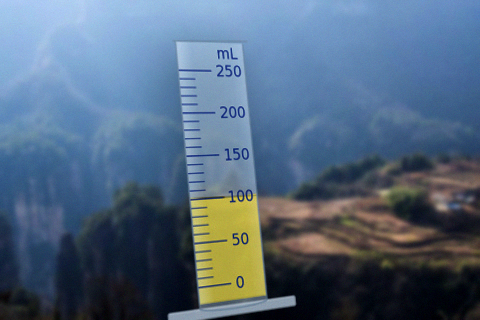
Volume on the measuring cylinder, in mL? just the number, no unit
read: 100
